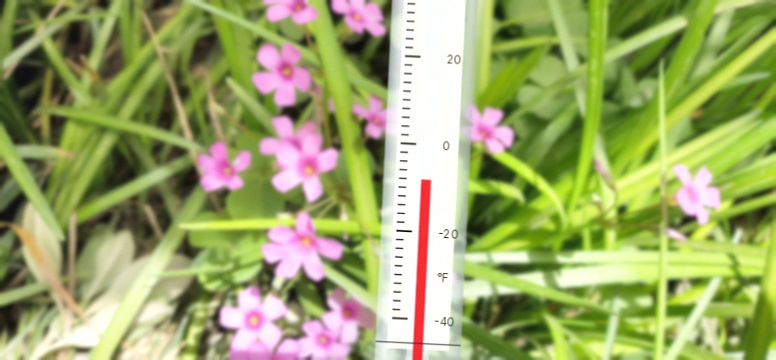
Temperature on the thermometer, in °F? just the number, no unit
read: -8
